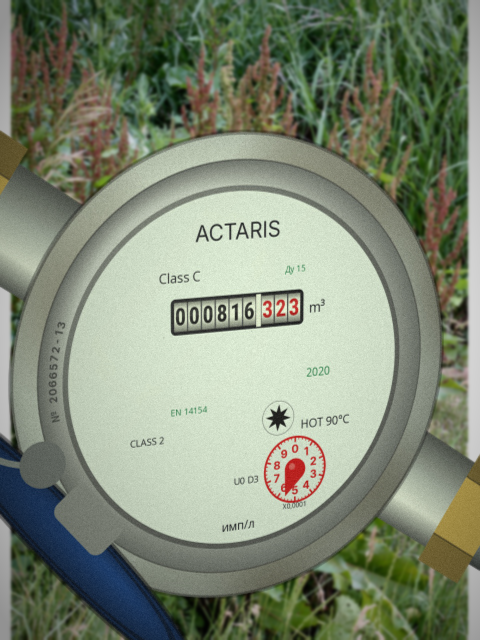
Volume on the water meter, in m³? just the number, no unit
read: 816.3235
